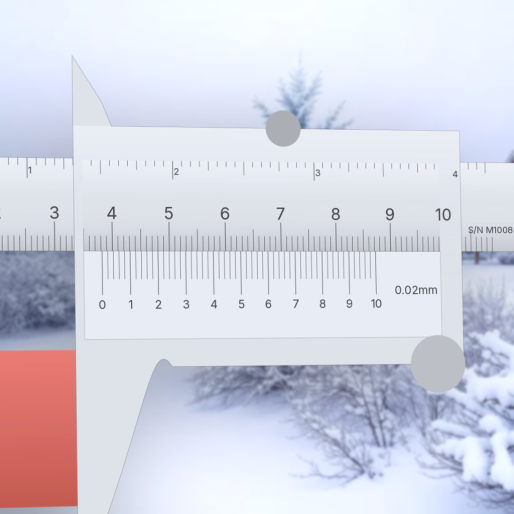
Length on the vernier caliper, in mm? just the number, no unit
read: 38.2
